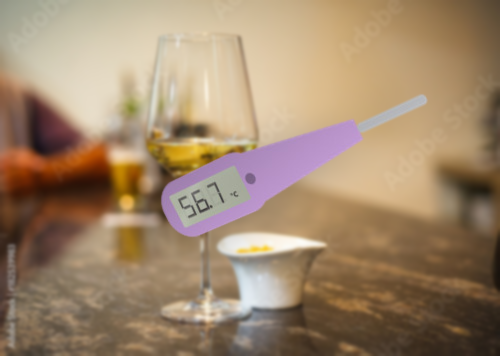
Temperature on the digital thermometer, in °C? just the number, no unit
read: 56.7
